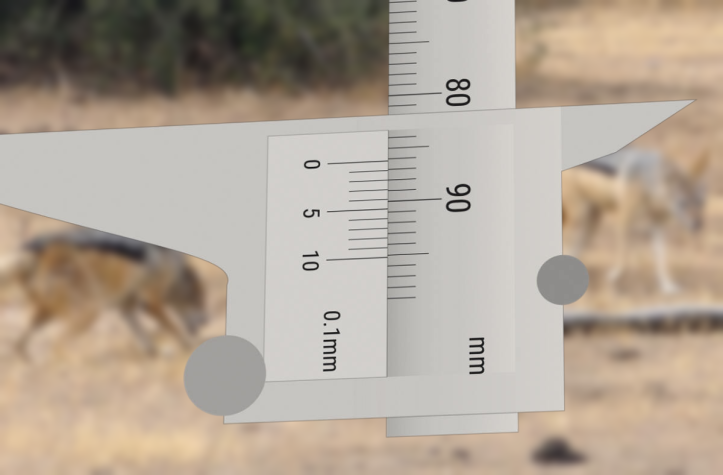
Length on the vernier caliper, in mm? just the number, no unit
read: 86.2
